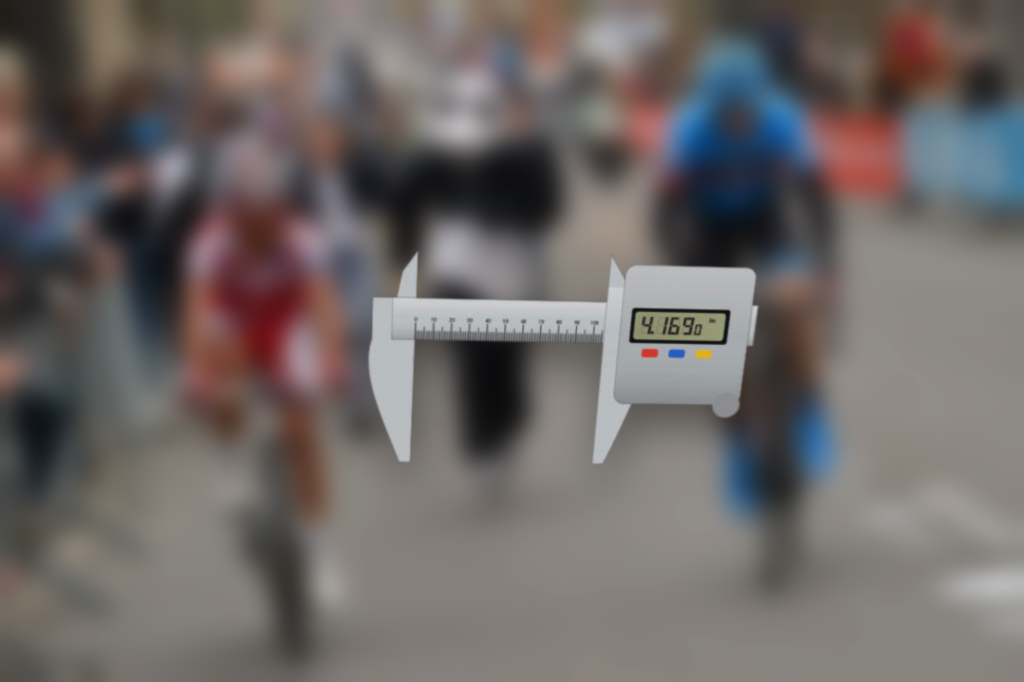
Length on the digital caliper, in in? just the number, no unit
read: 4.1690
